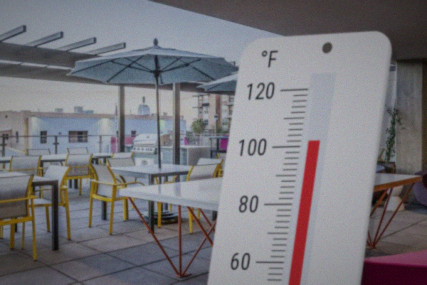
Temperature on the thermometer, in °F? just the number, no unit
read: 102
